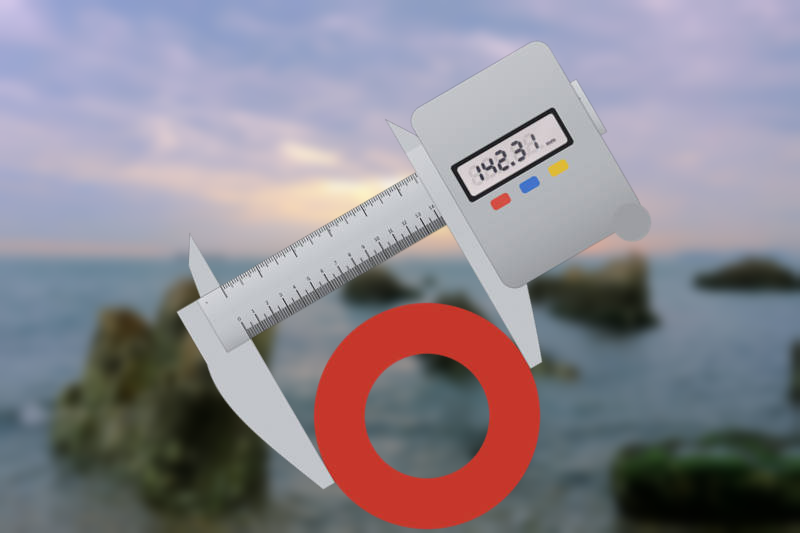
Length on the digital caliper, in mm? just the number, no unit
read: 142.31
